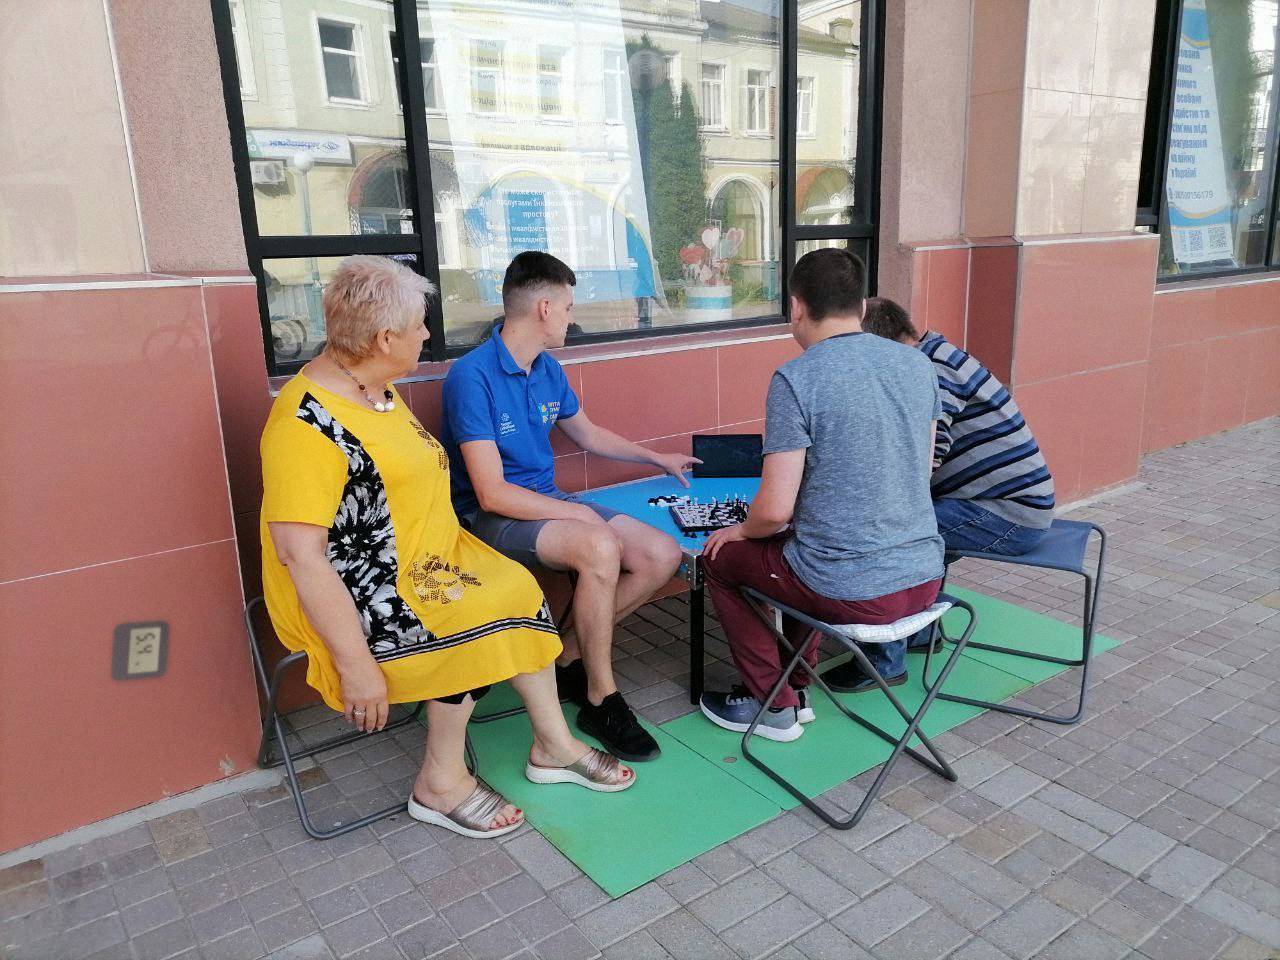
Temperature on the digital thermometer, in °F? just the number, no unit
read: 5.4
